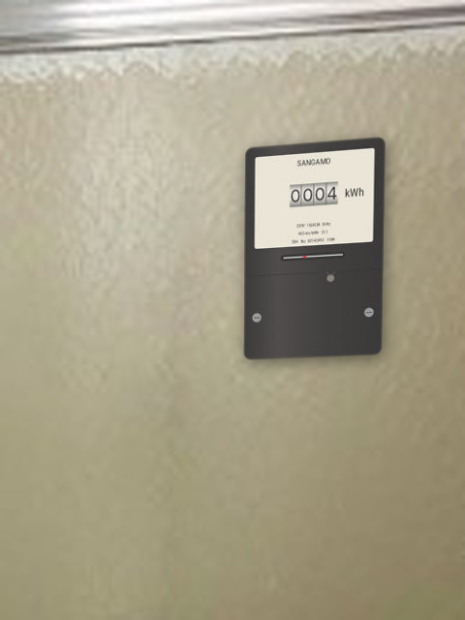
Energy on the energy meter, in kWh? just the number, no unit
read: 4
